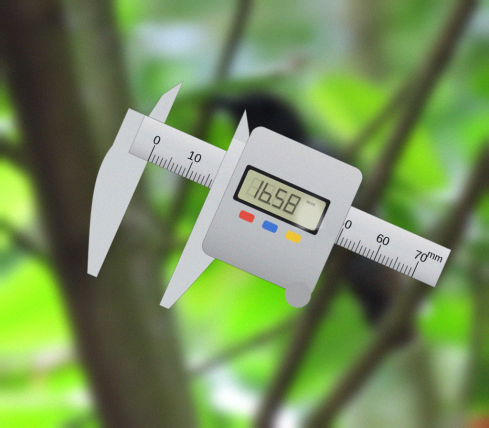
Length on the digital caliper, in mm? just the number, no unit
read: 16.58
